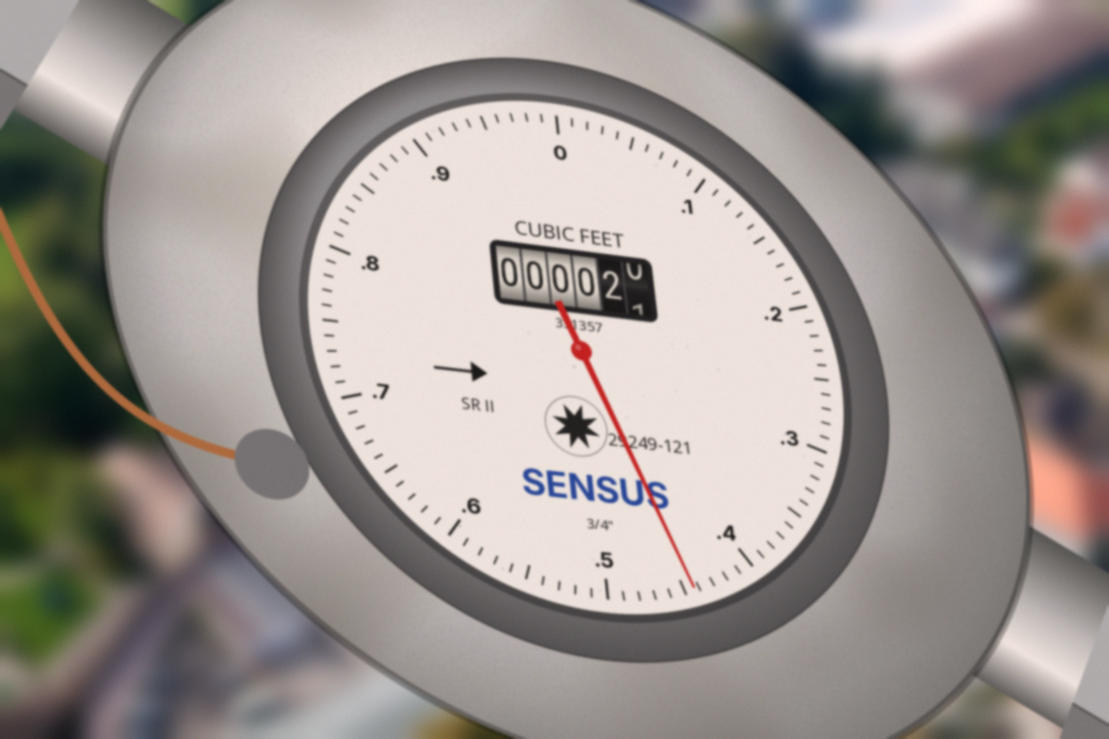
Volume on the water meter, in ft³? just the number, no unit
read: 20.44
